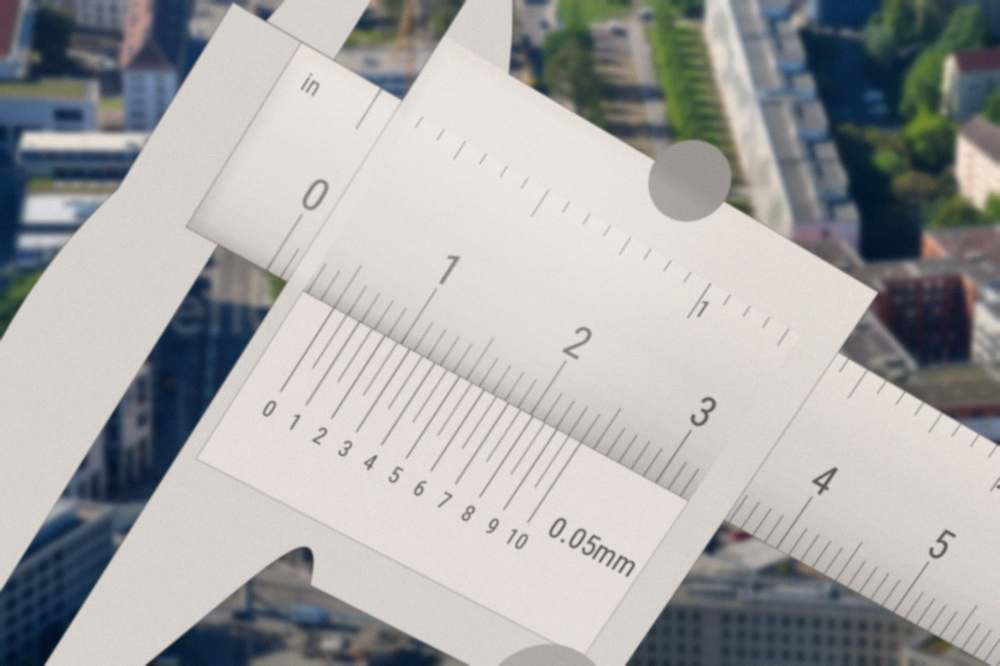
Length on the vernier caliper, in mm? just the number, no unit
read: 5.0
